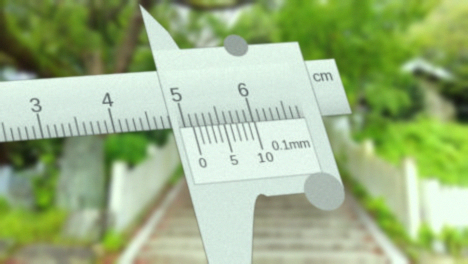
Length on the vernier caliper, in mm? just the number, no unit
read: 51.2
